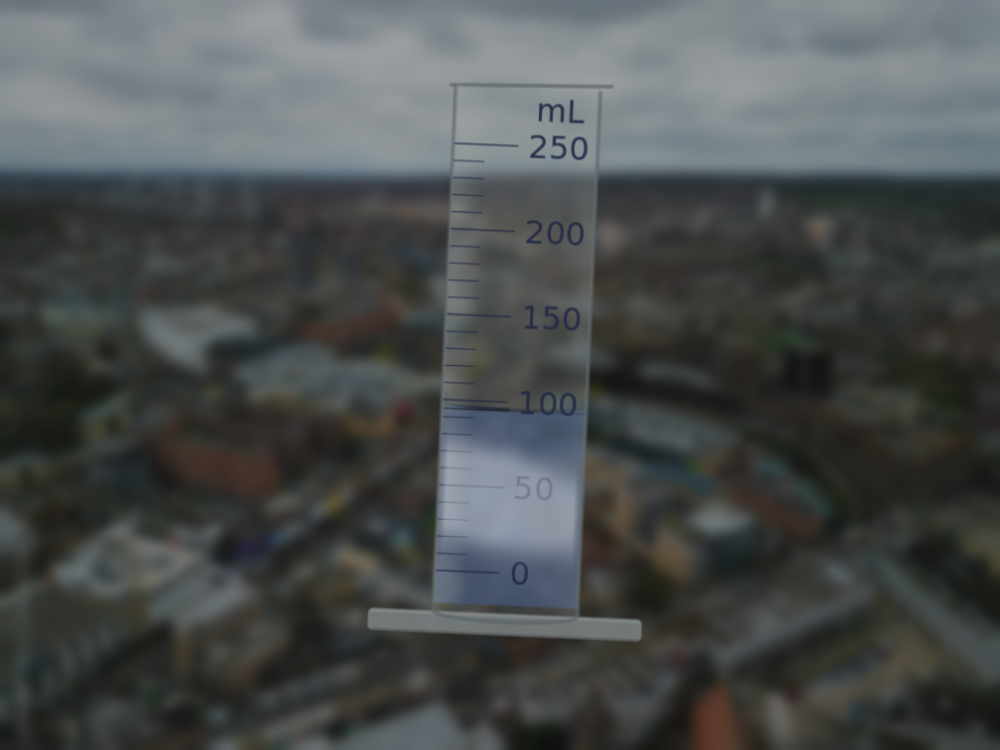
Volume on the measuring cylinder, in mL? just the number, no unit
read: 95
